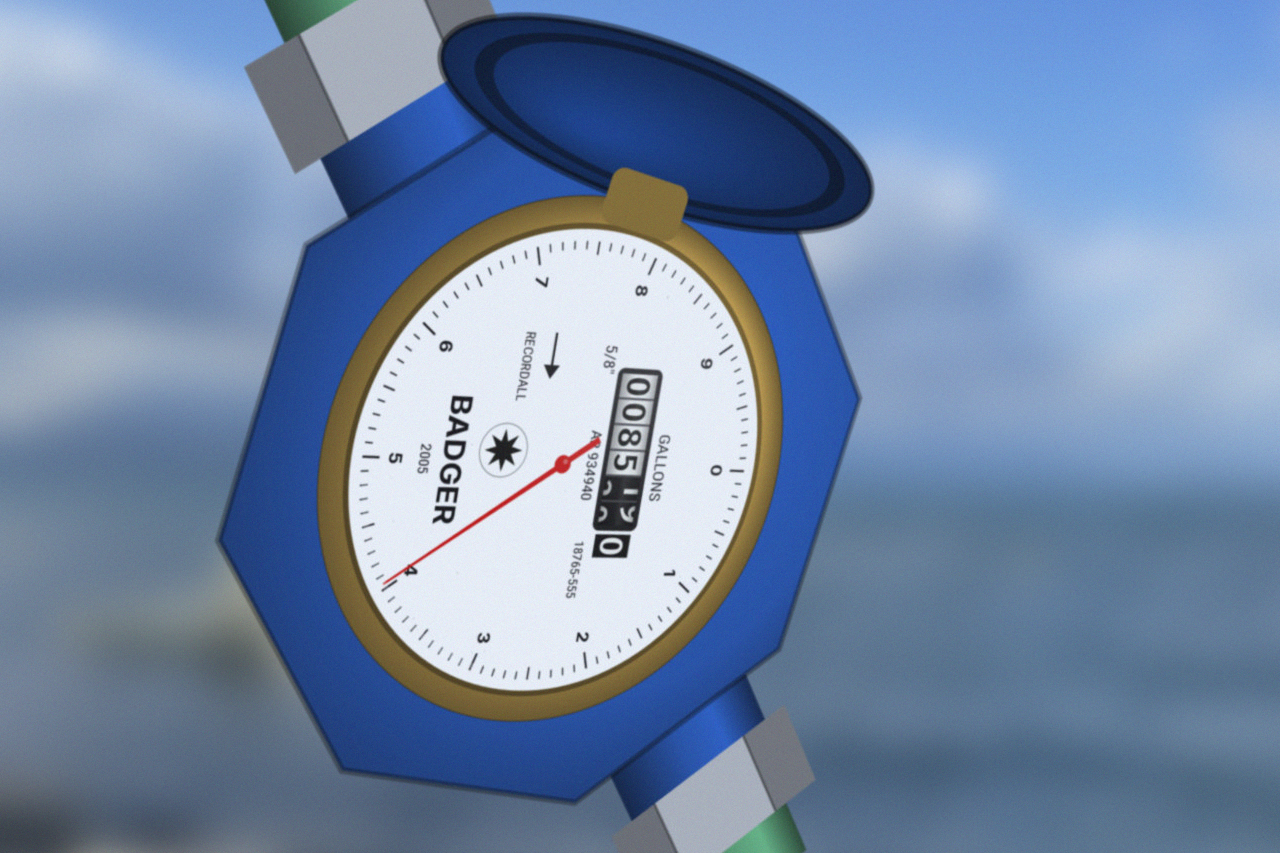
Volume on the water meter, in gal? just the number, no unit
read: 85194.0
